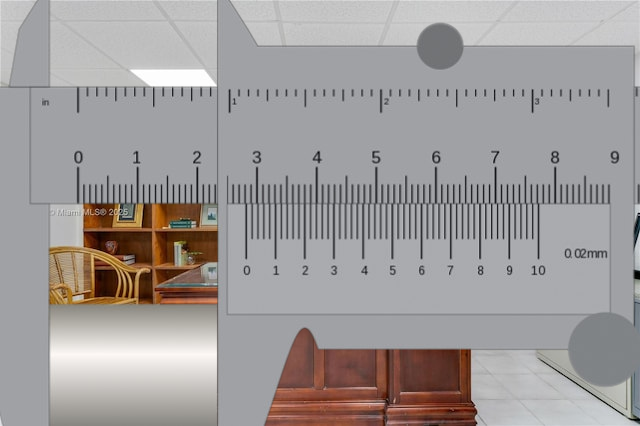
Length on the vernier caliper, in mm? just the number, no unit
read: 28.2
